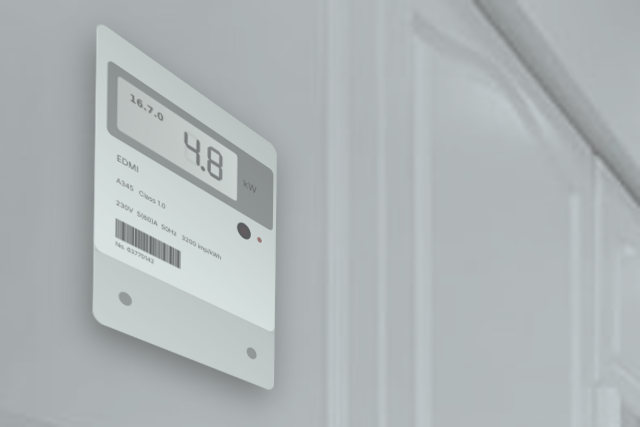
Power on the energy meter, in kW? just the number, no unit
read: 4.8
